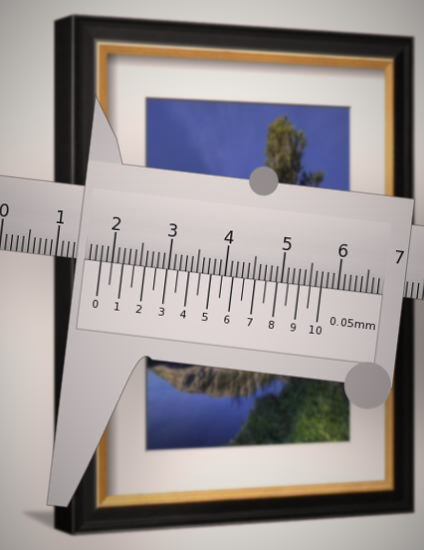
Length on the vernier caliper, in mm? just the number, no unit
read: 18.0
